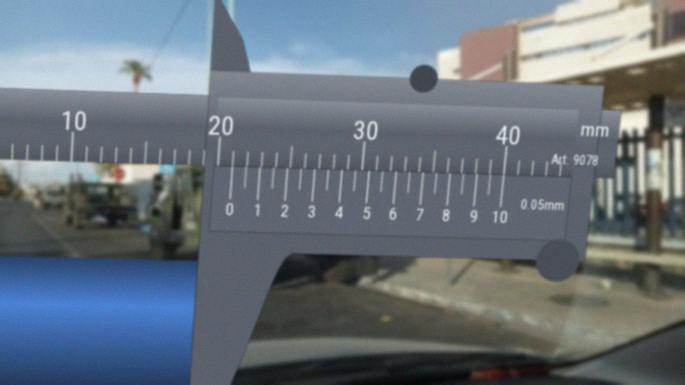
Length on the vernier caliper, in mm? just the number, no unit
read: 21.0
